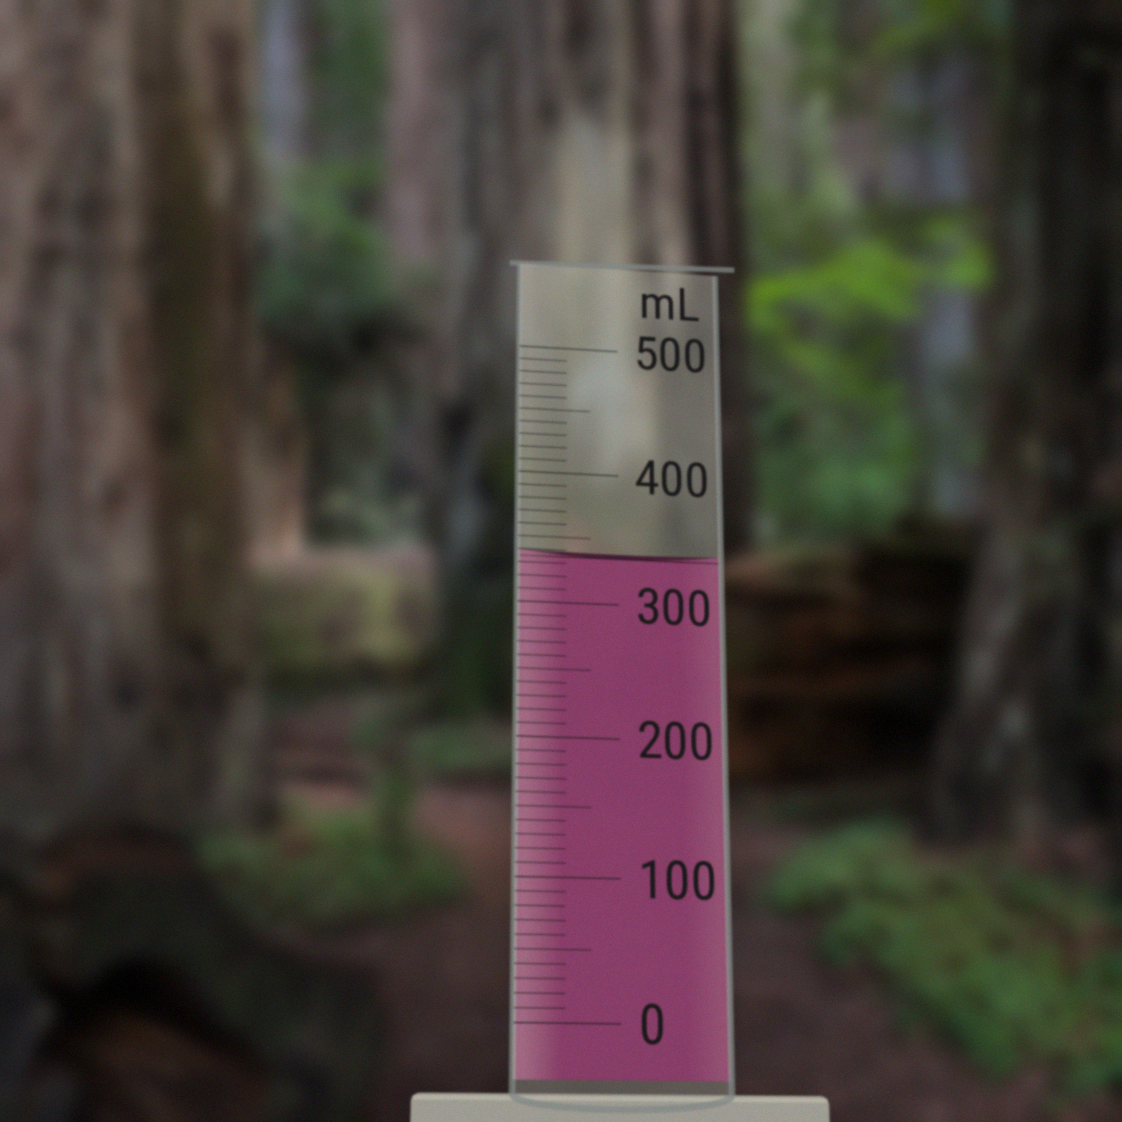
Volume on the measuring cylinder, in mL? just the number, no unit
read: 335
